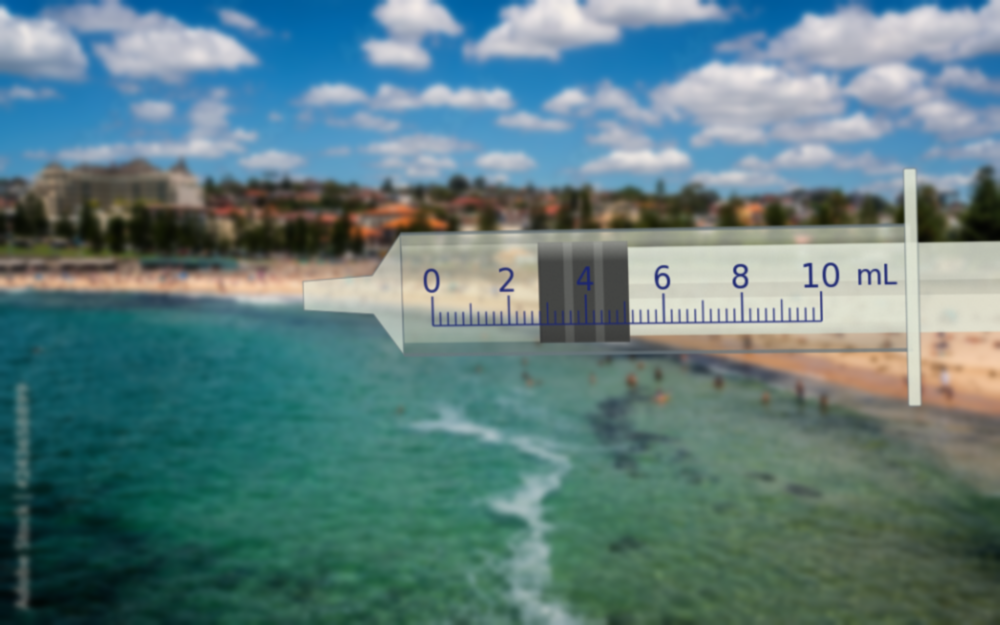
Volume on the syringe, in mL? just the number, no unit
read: 2.8
